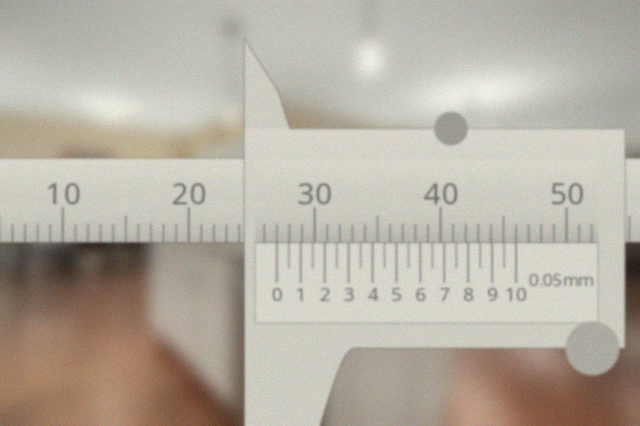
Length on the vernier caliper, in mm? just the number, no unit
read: 27.0
